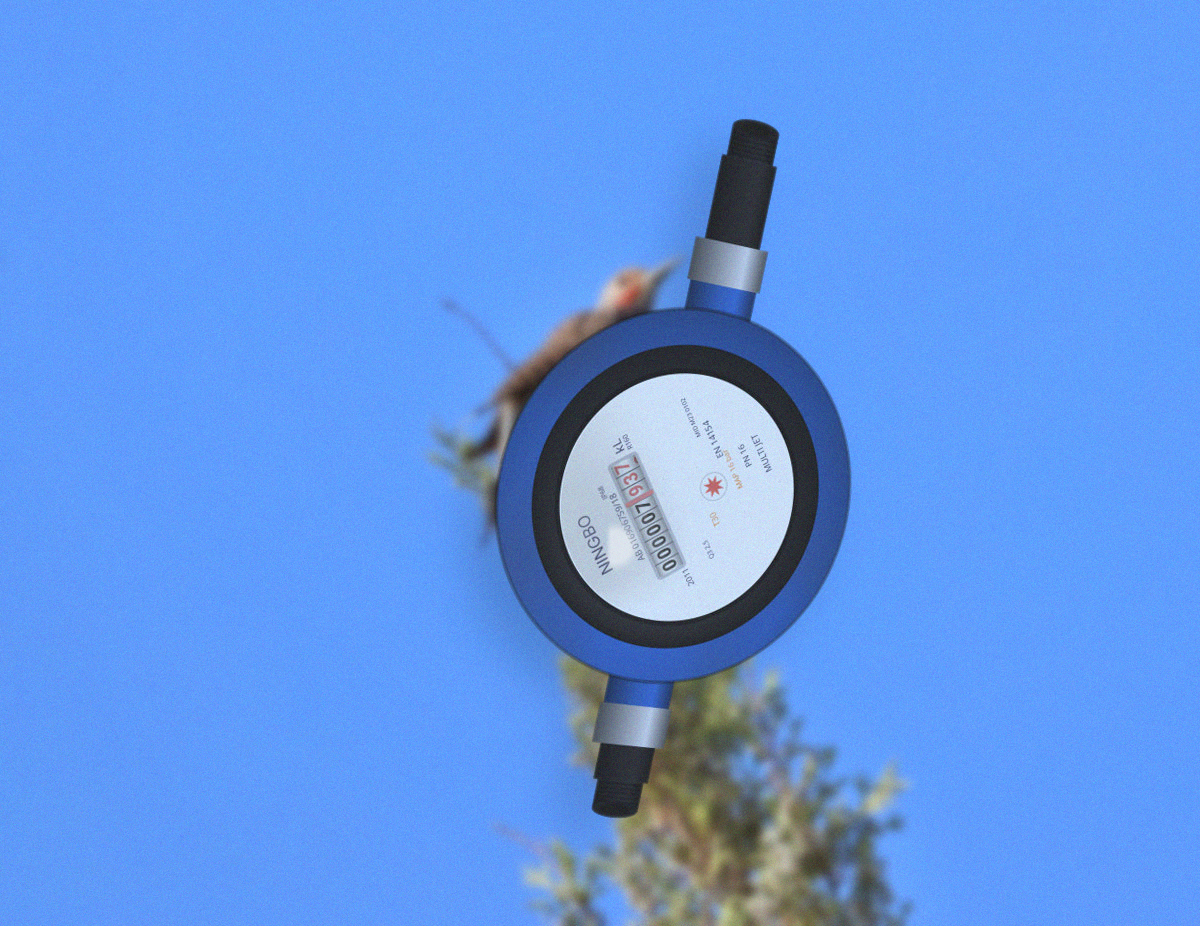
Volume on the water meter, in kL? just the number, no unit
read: 7.937
